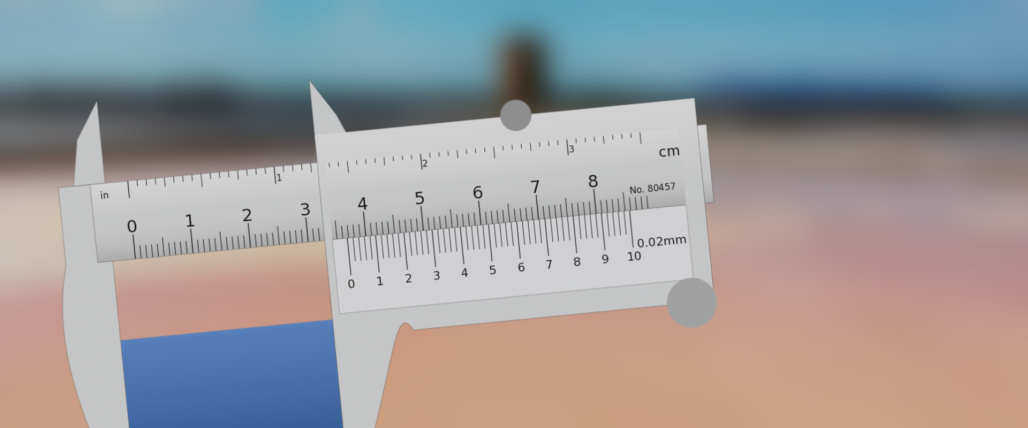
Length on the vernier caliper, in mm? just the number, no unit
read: 36.8
